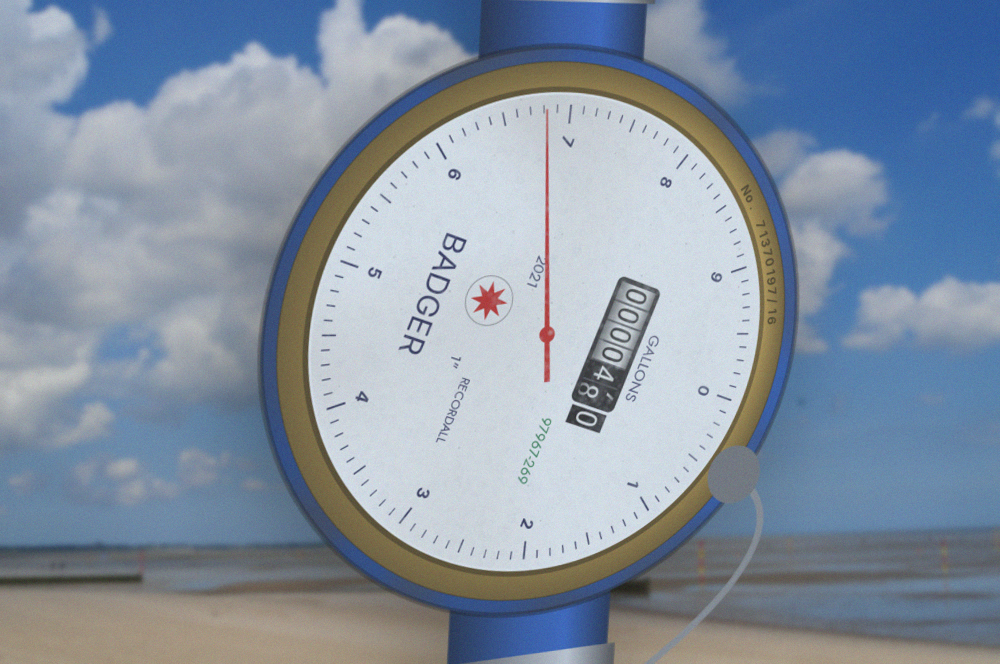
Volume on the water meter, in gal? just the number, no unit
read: 476.8
